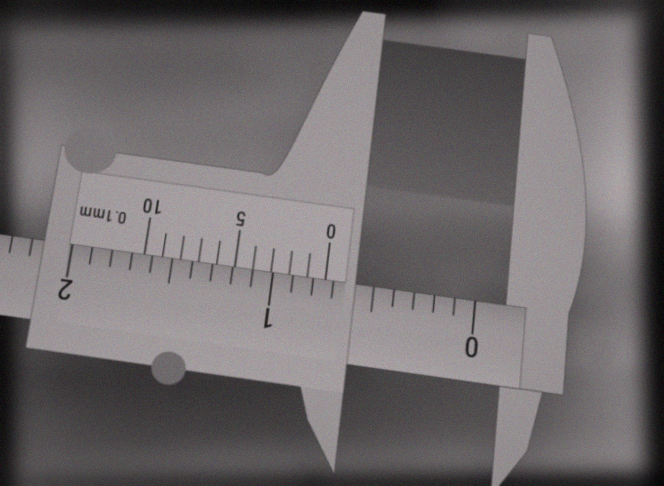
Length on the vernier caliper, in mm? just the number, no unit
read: 7.4
